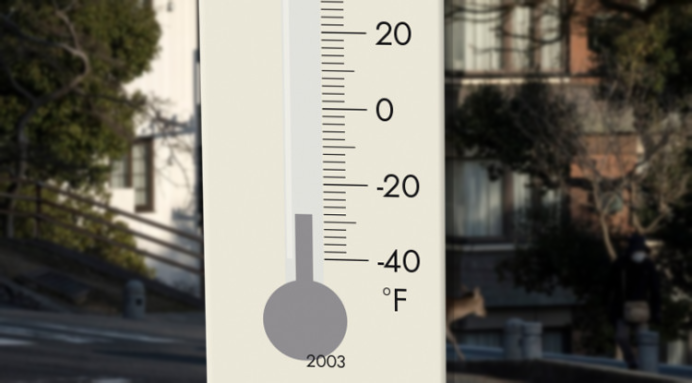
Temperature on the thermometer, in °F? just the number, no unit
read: -28
